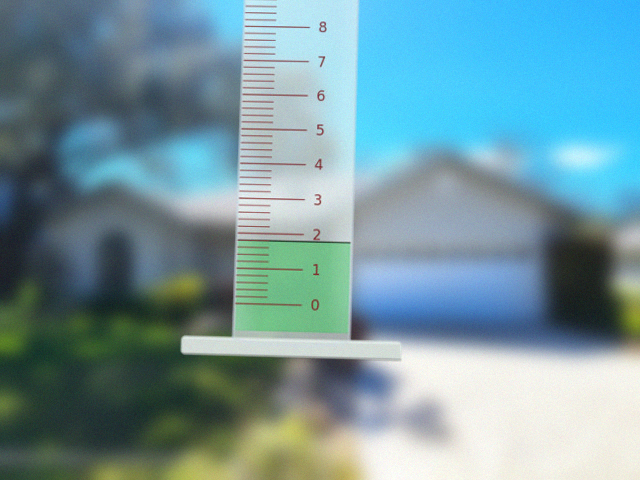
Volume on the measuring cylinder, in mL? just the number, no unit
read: 1.8
